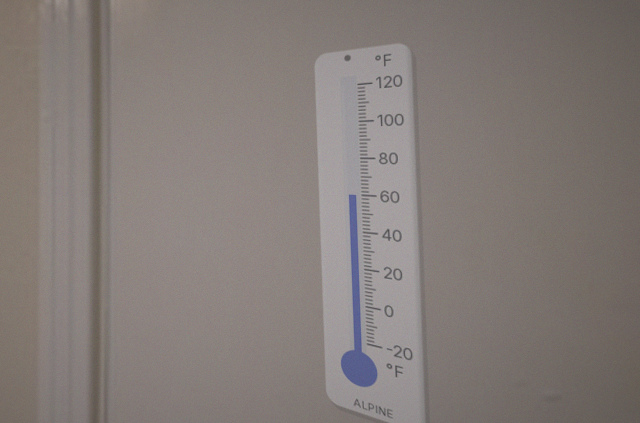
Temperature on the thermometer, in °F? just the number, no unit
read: 60
